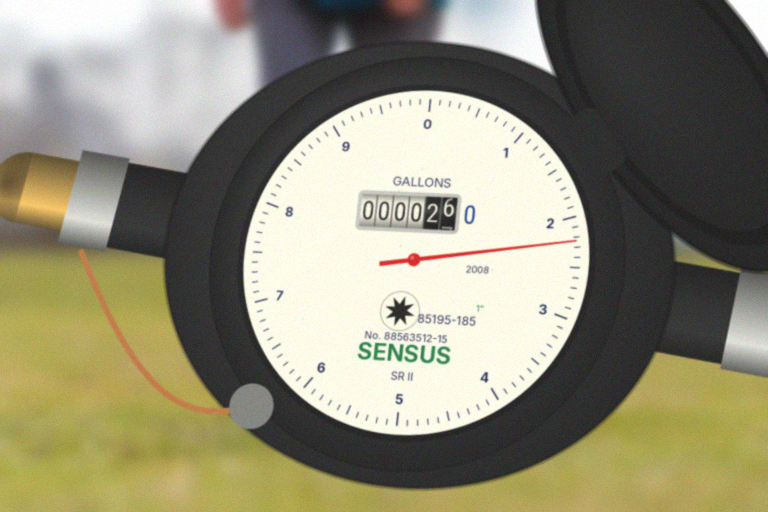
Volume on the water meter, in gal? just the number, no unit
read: 262.2
